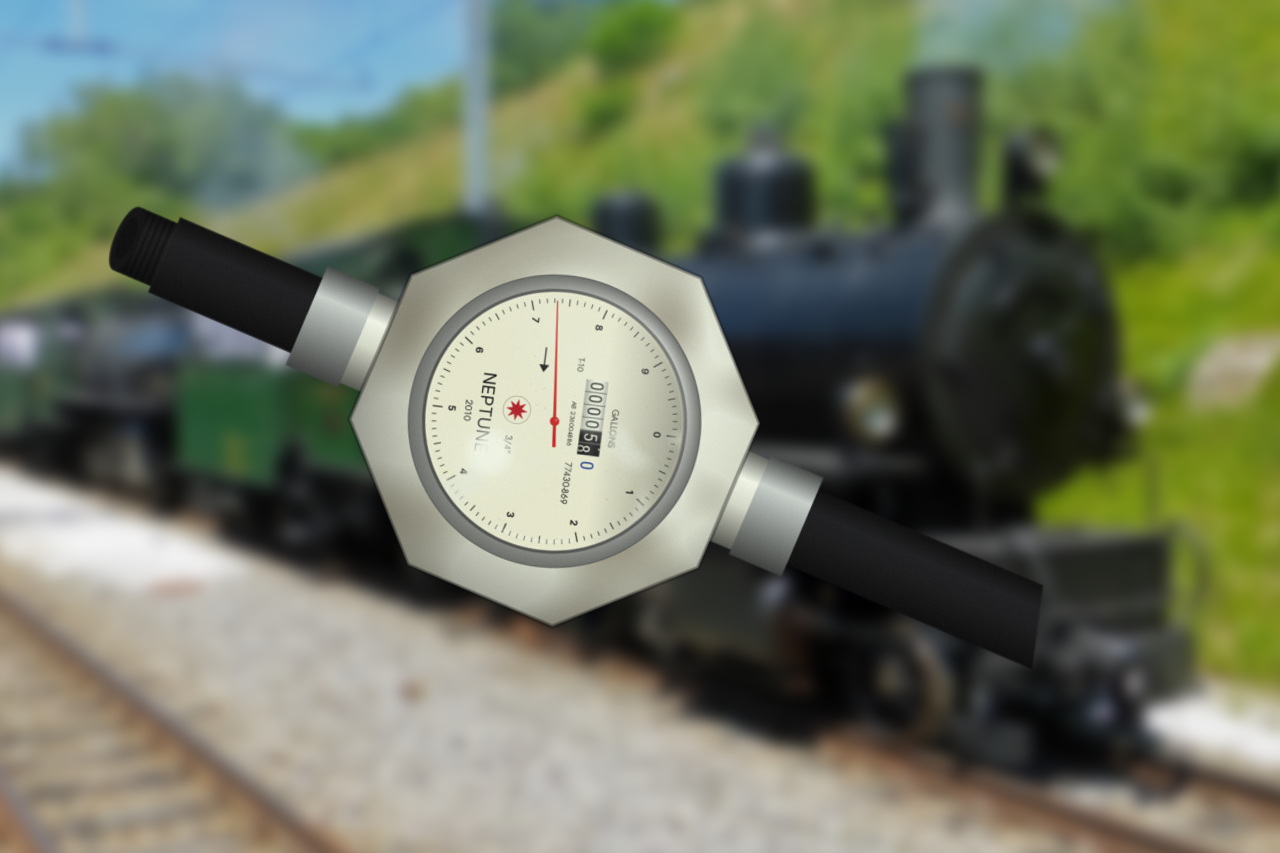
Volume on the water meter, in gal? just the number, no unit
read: 577.3
